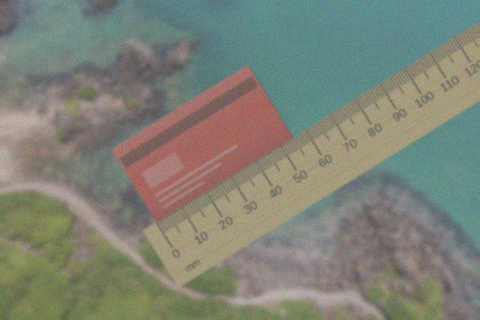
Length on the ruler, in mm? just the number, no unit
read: 55
